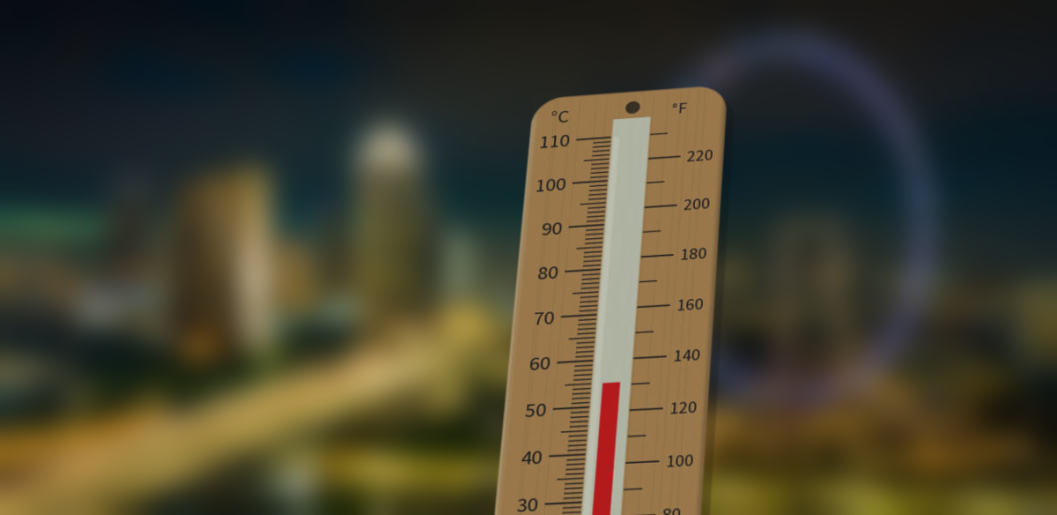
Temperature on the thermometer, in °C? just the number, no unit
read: 55
